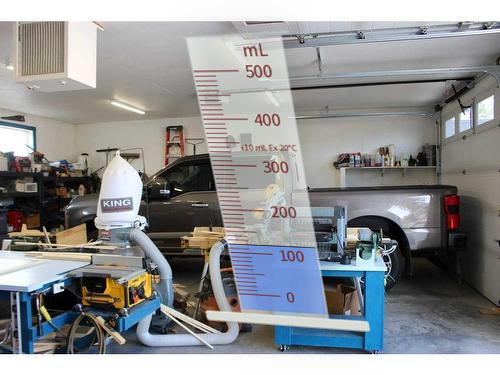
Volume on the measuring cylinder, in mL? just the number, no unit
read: 120
